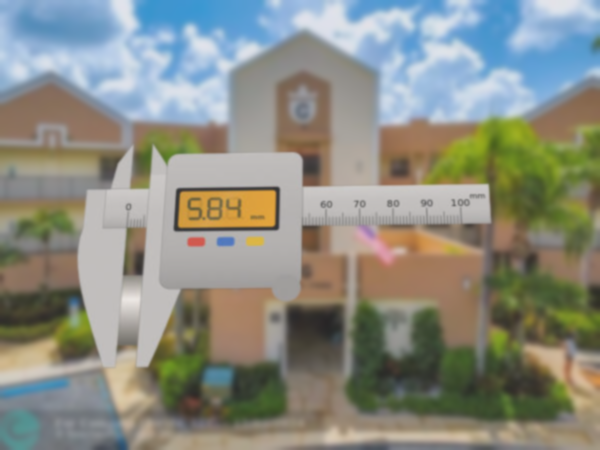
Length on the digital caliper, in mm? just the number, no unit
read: 5.84
